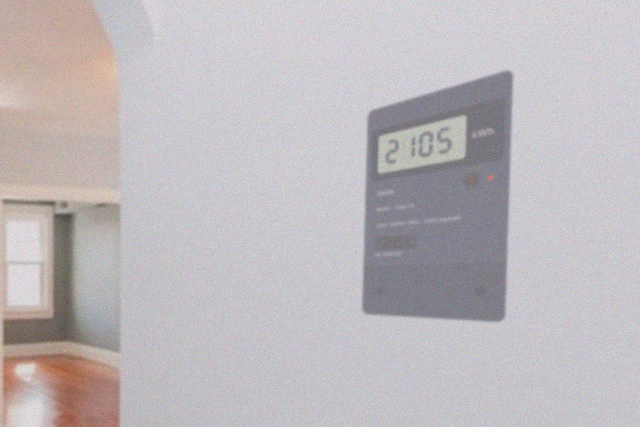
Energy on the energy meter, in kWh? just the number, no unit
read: 2105
